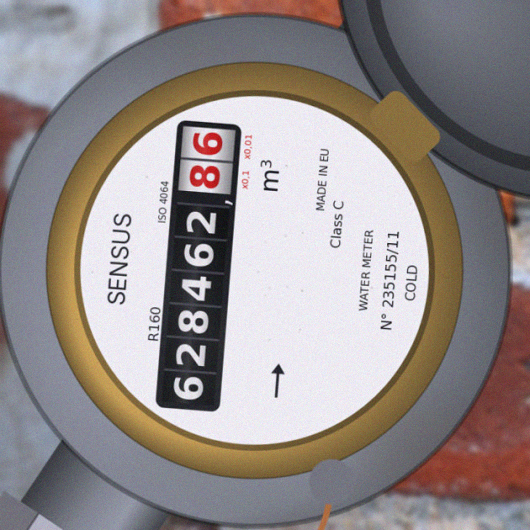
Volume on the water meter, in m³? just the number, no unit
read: 628462.86
